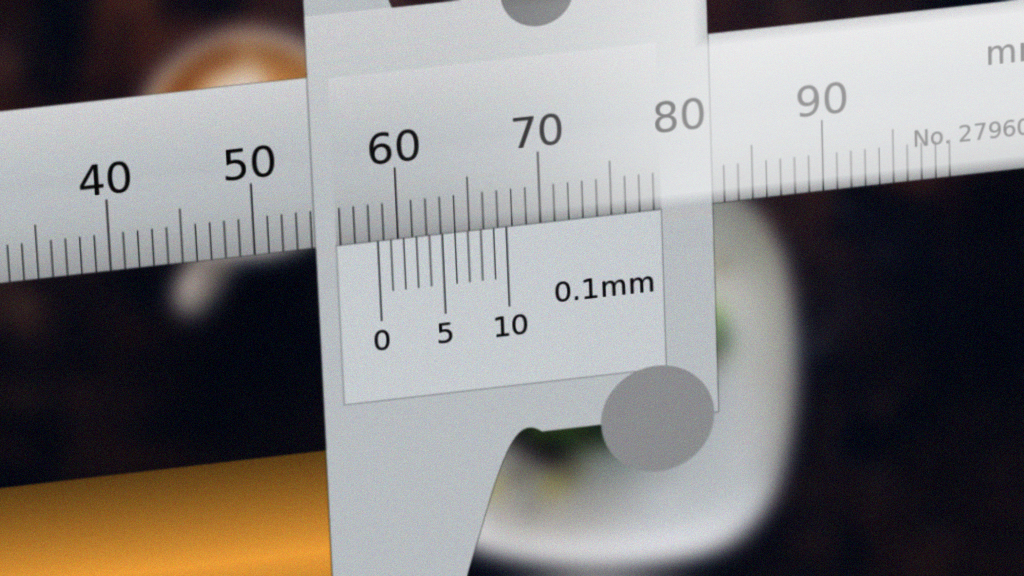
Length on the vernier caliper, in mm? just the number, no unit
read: 58.6
